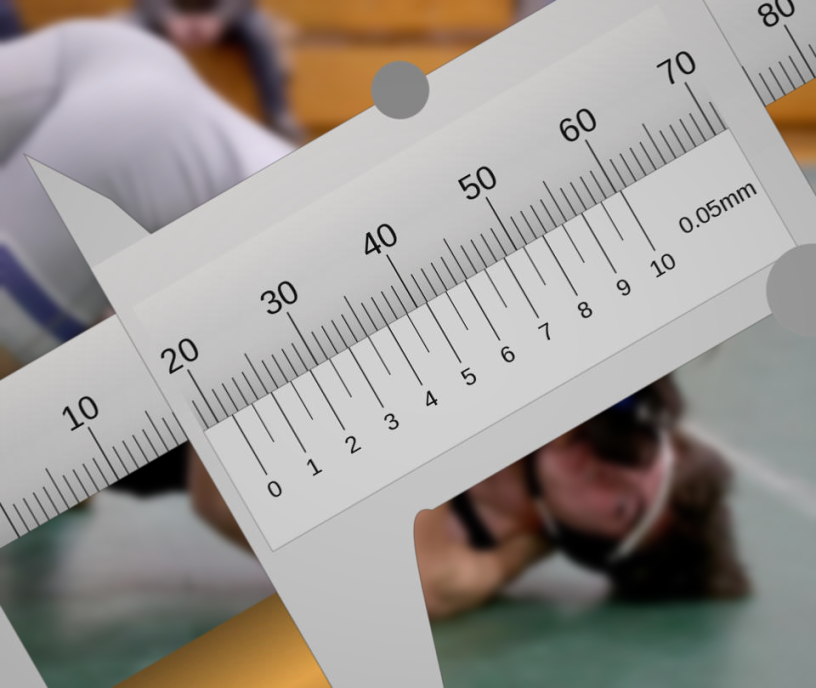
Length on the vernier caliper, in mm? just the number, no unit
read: 21.4
